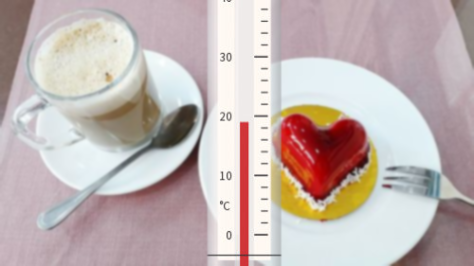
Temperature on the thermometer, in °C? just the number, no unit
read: 19
